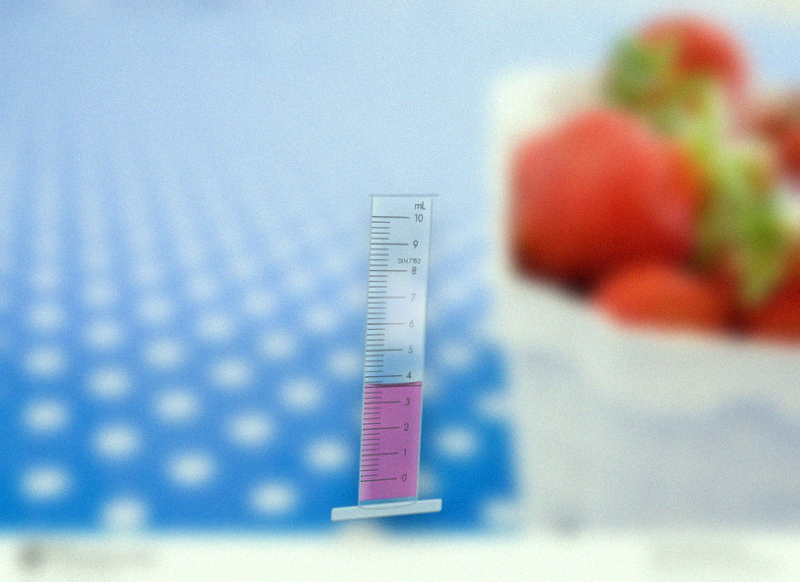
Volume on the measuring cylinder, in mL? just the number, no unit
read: 3.6
